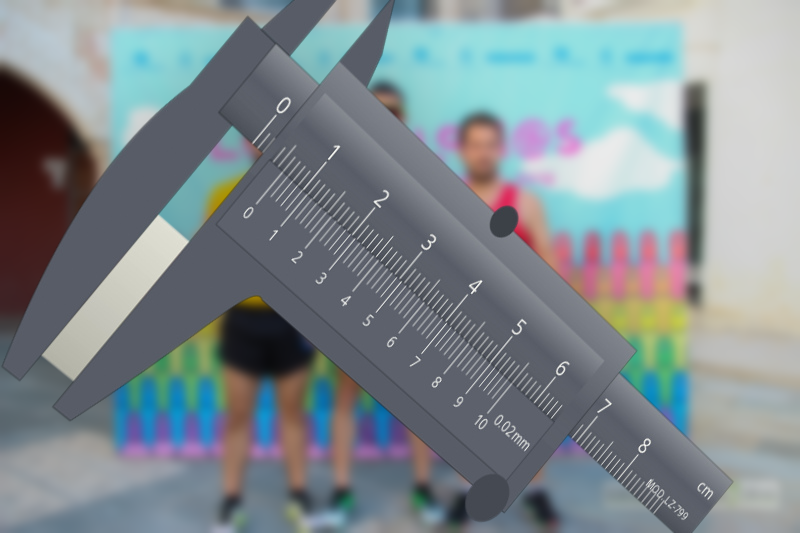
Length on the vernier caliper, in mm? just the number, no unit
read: 6.0
